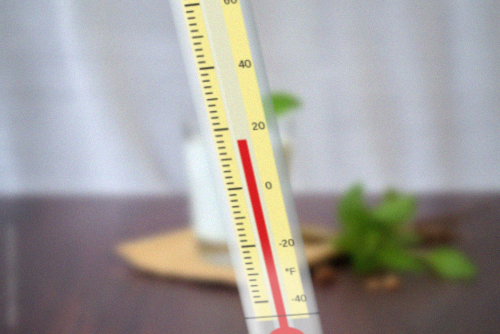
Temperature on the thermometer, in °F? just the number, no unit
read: 16
